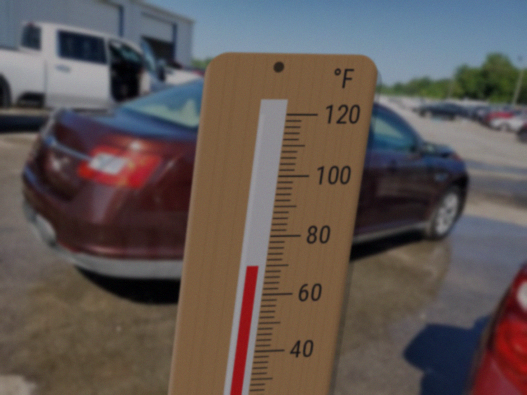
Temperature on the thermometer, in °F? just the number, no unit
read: 70
